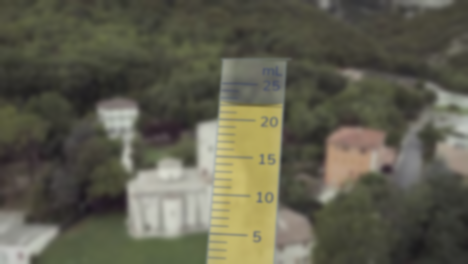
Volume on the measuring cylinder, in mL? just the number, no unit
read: 22
